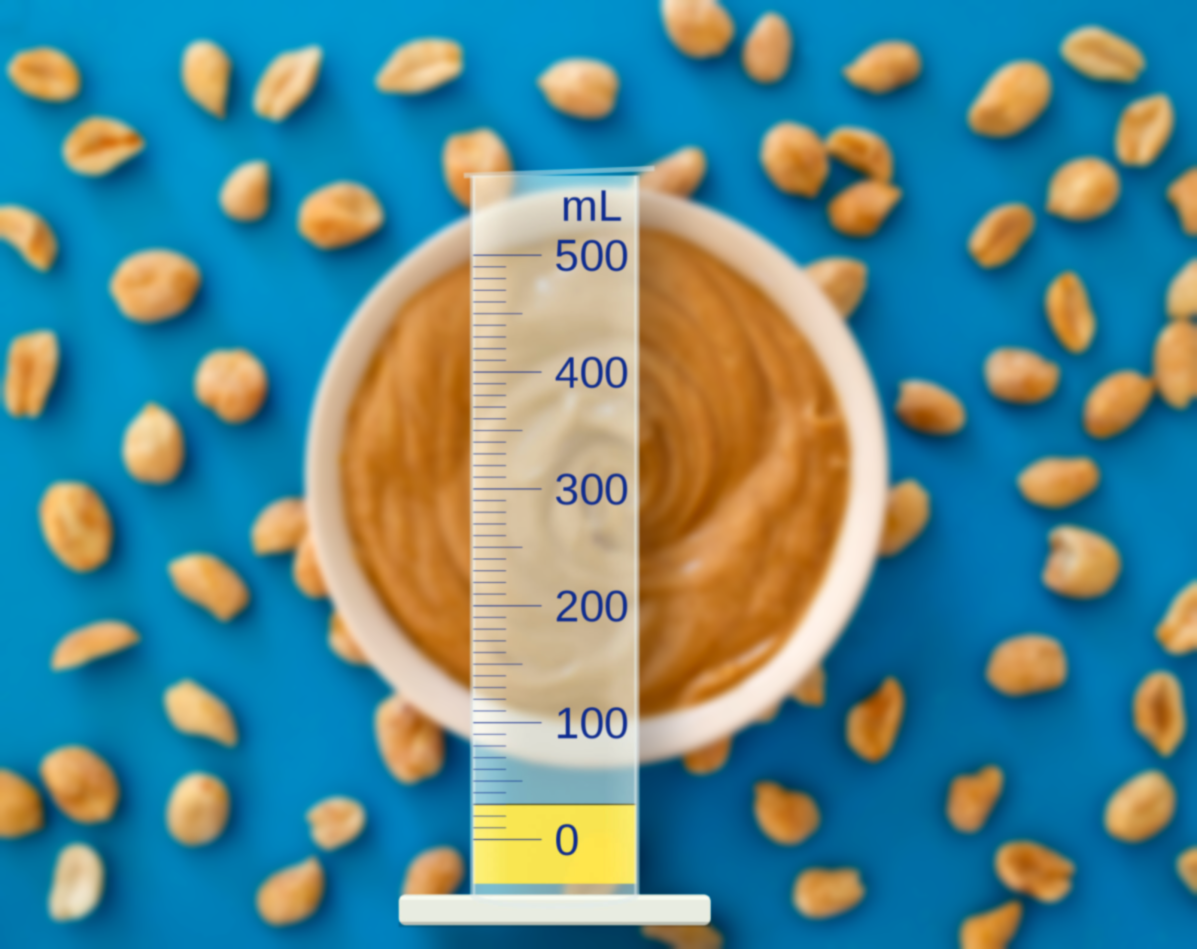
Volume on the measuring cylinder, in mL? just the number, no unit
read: 30
